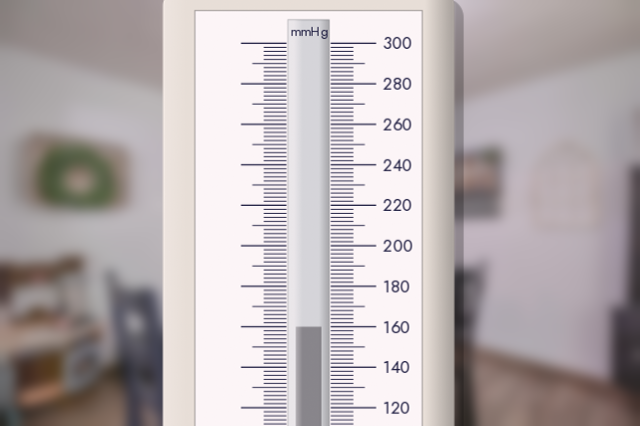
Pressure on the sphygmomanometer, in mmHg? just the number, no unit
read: 160
